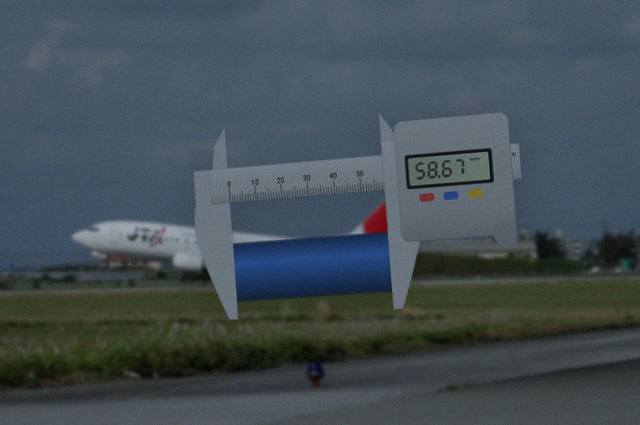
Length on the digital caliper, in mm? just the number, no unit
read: 58.67
